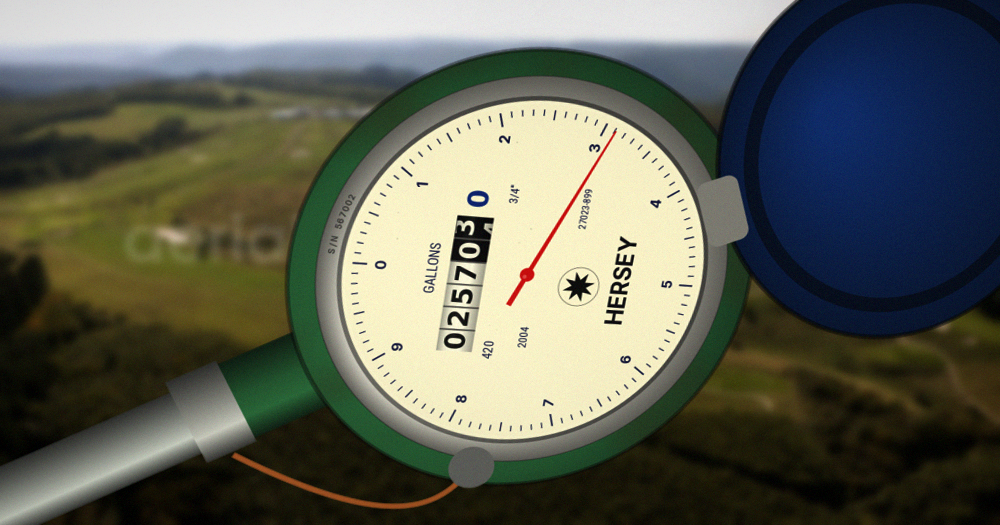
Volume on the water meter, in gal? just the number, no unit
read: 257033.1
